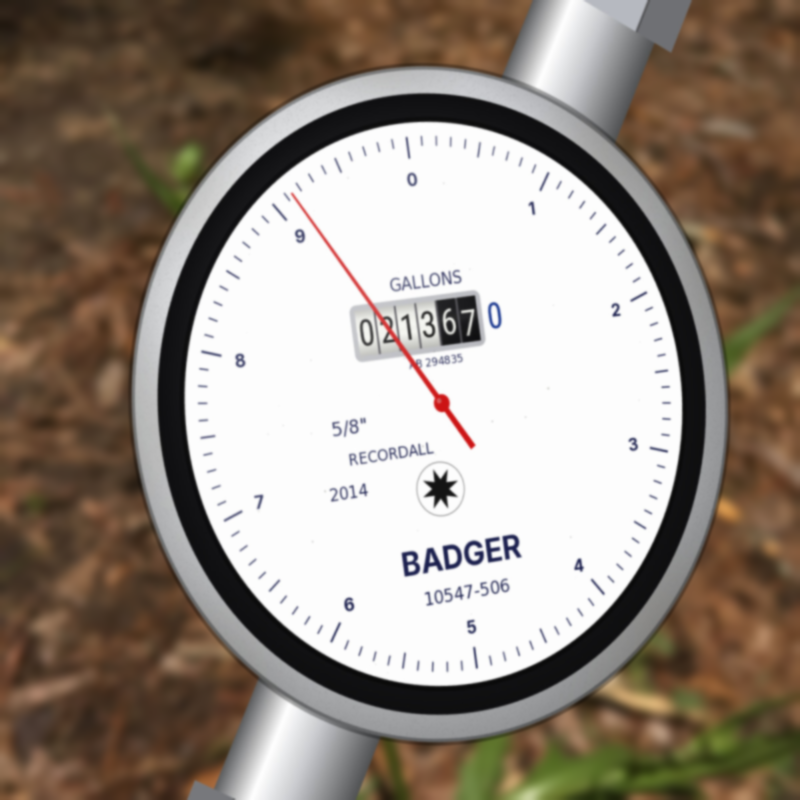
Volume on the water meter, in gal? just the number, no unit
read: 213669.1
